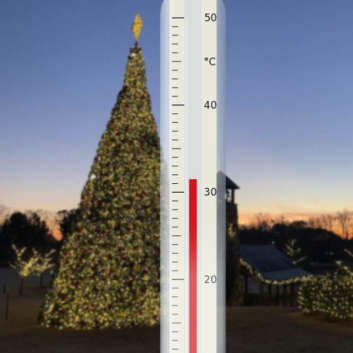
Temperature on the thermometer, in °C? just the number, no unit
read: 31.5
